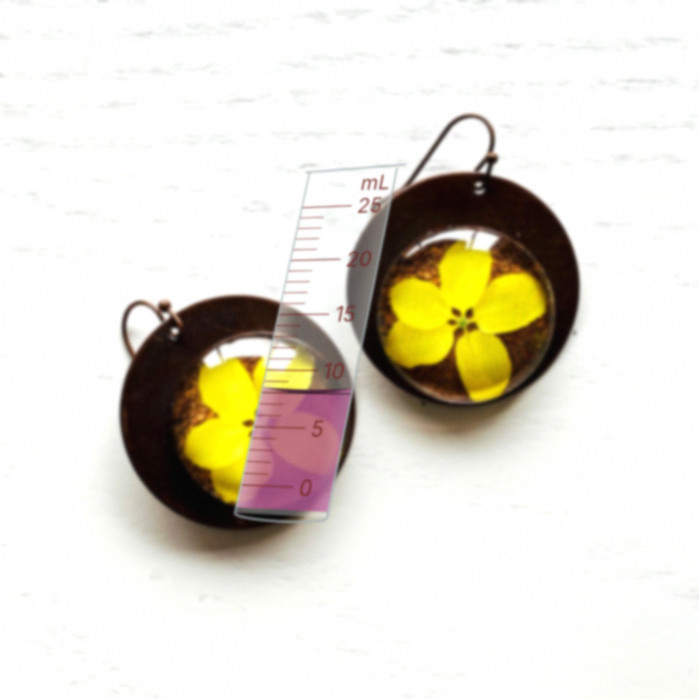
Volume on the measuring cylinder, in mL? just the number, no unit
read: 8
